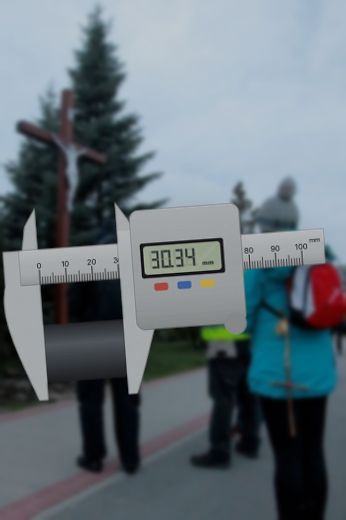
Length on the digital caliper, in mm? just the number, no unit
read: 30.34
